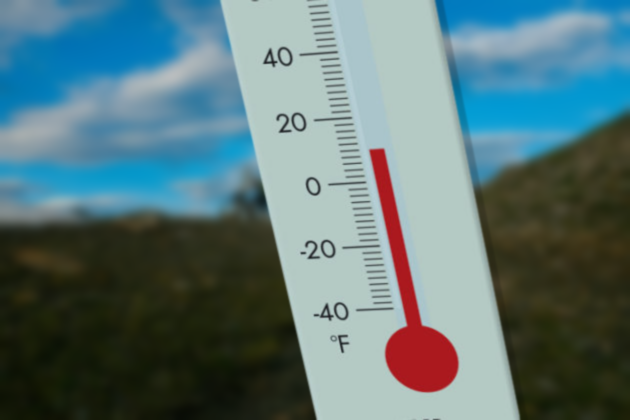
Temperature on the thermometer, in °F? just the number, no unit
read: 10
